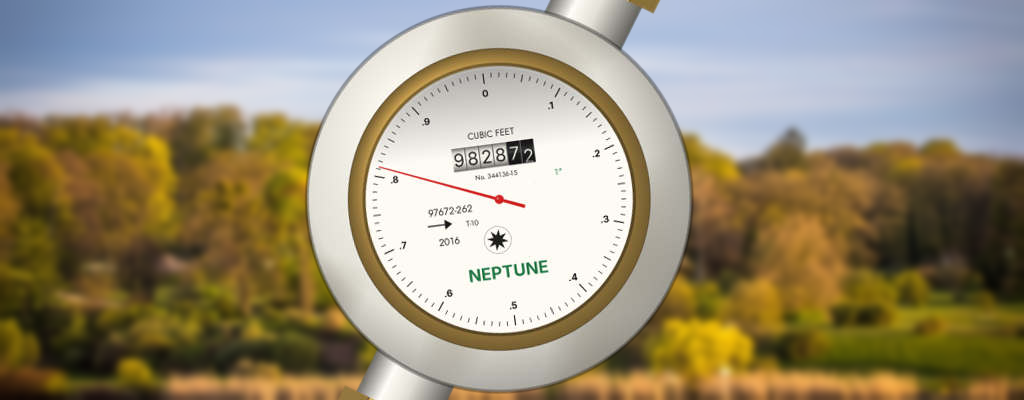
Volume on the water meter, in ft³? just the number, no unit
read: 982871.81
